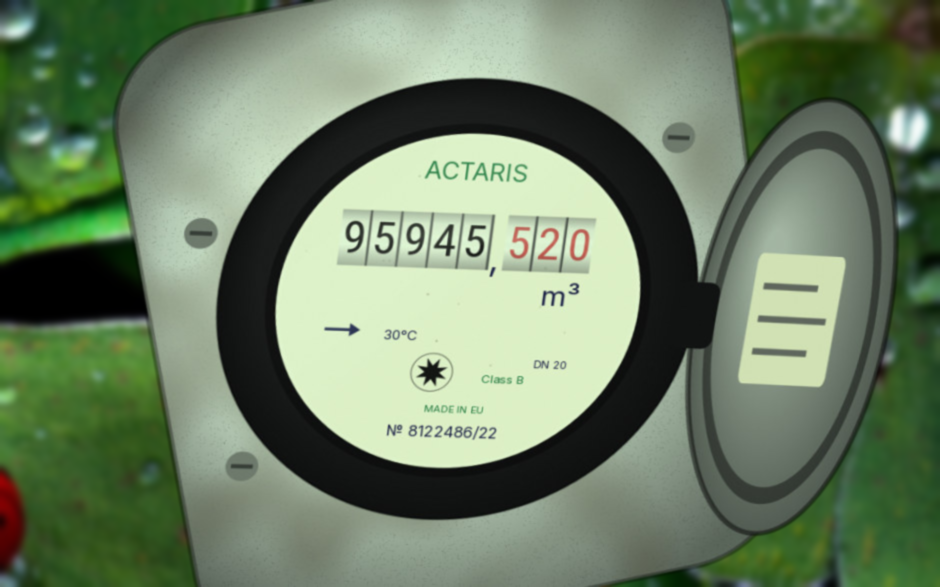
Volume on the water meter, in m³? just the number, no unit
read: 95945.520
